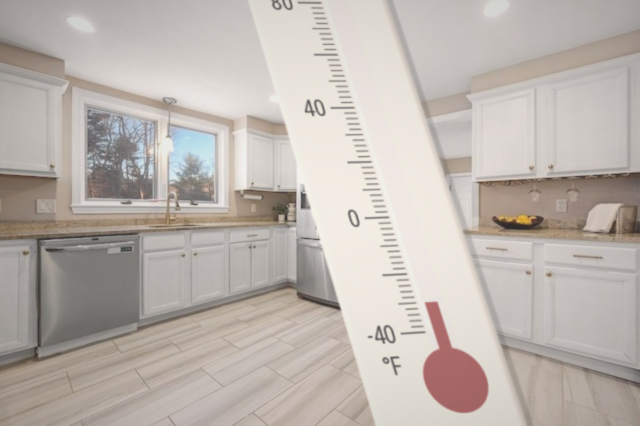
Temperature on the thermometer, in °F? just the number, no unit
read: -30
